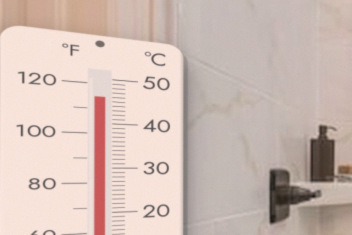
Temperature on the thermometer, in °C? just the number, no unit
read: 46
